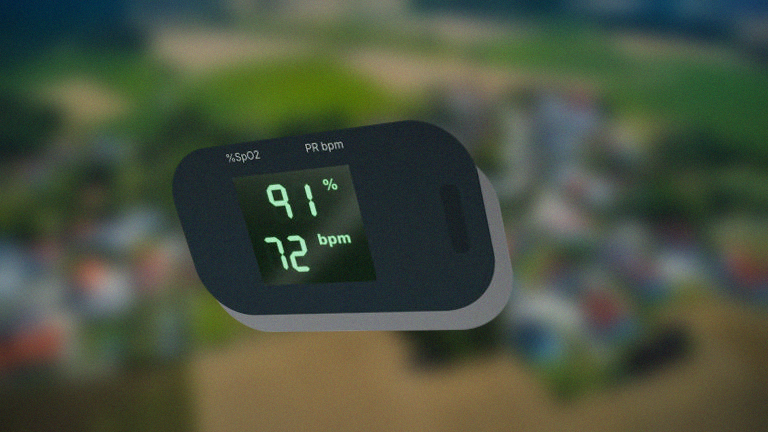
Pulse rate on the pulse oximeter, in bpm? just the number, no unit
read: 72
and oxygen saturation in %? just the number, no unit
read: 91
